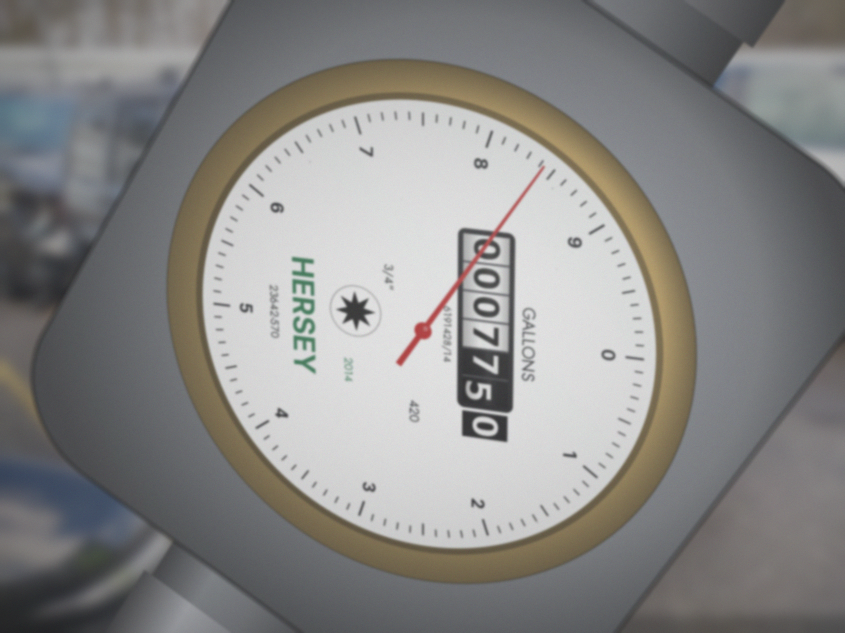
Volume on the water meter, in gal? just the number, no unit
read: 7748.4
